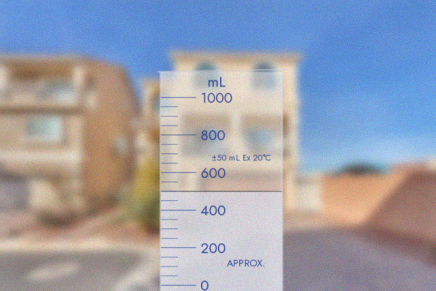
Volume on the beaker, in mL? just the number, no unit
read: 500
